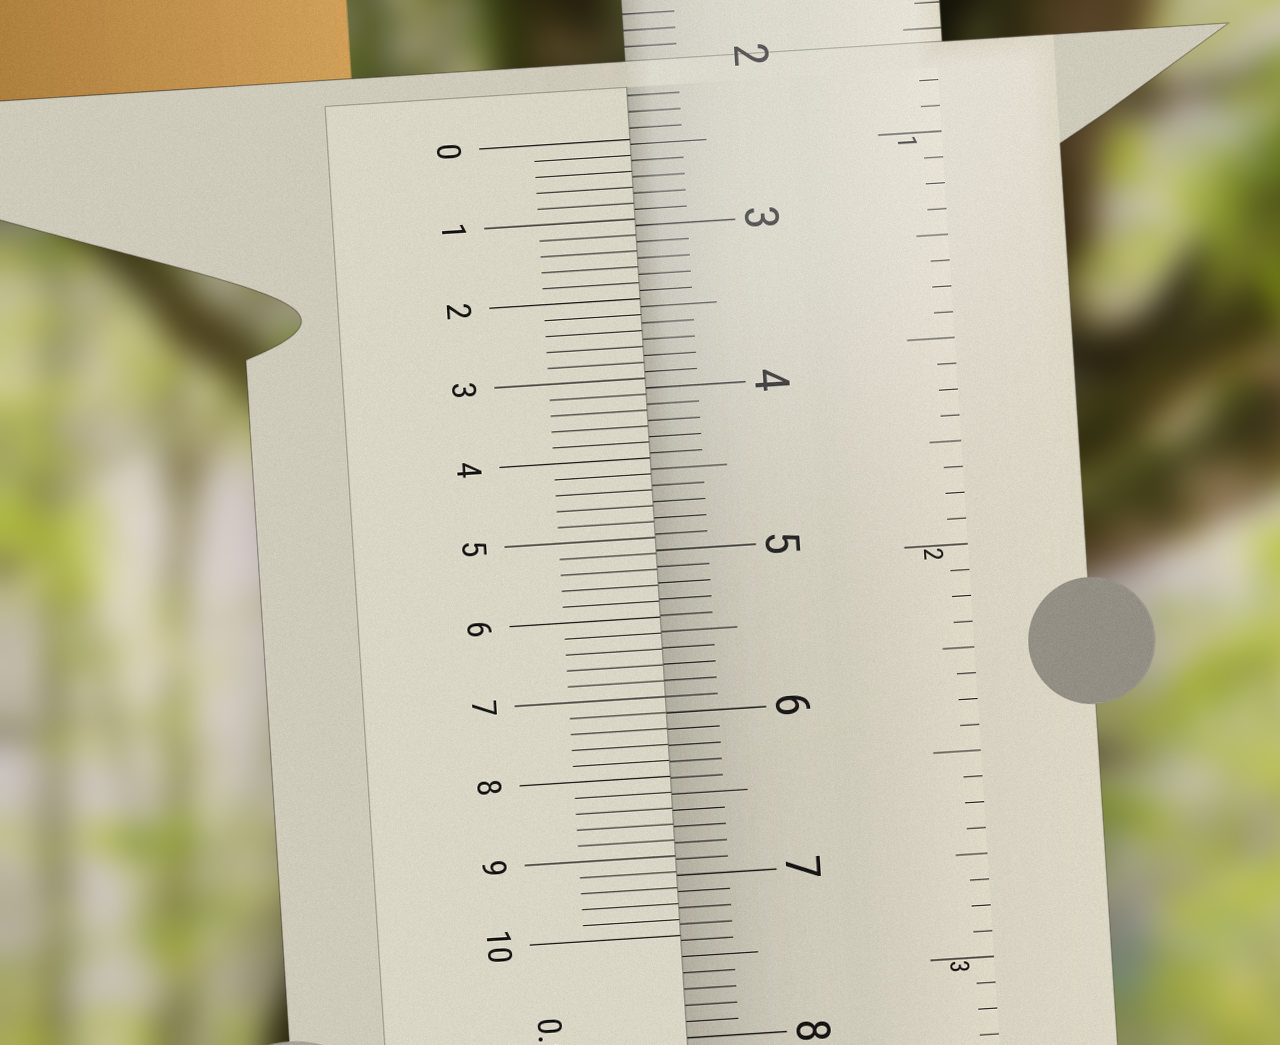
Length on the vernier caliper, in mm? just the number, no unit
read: 24.7
